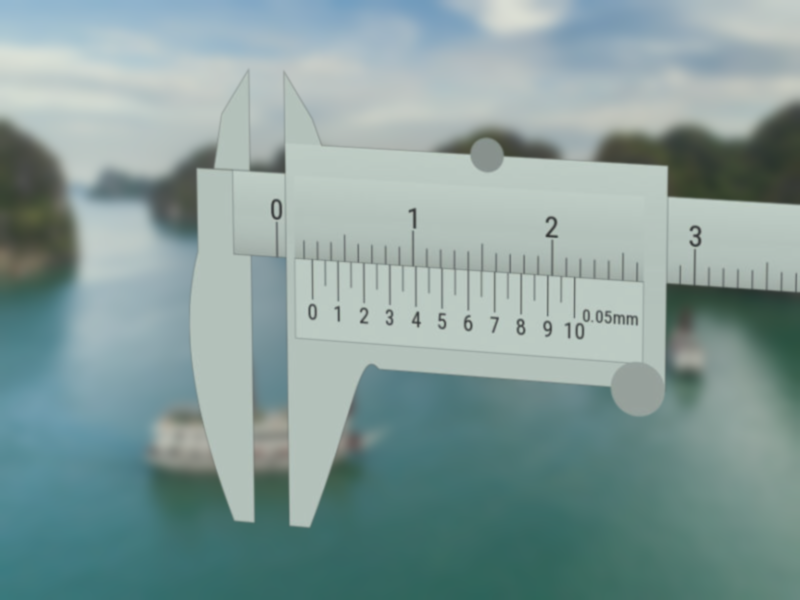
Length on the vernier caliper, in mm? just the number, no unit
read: 2.6
